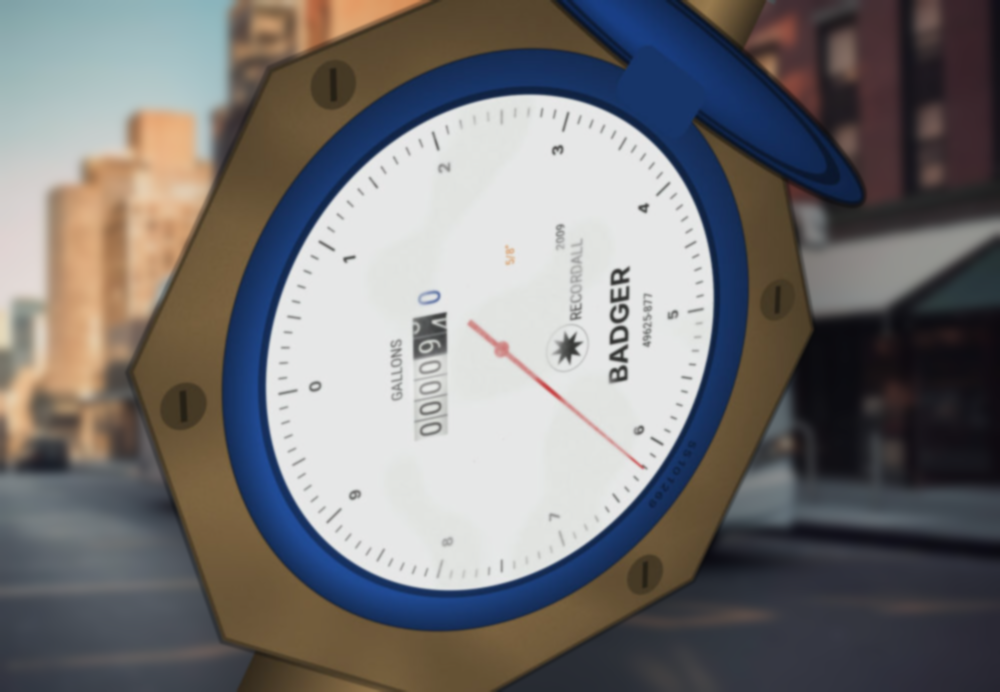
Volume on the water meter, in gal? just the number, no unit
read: 936.2
